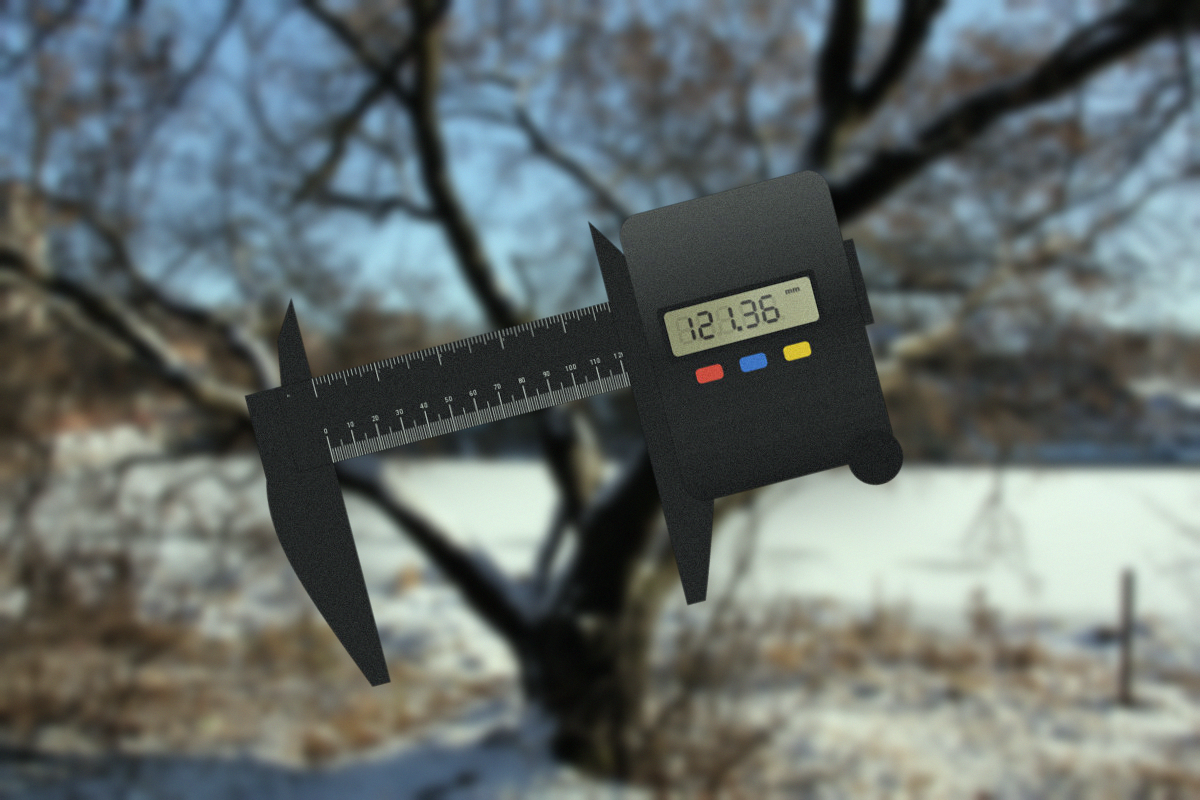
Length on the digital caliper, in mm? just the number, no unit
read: 121.36
